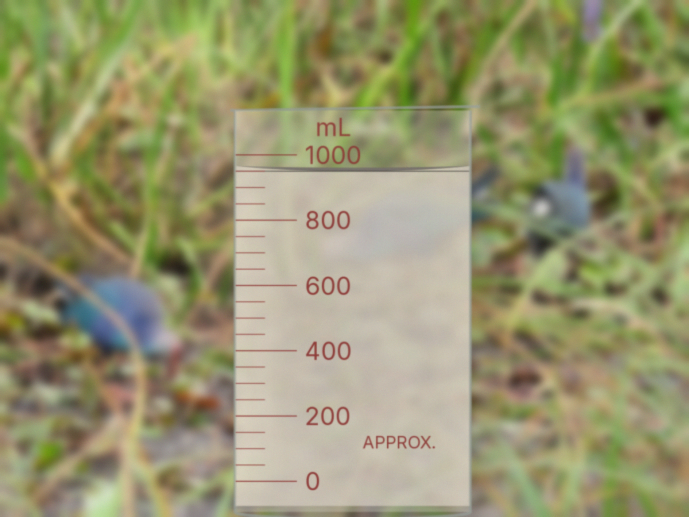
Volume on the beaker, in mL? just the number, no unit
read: 950
